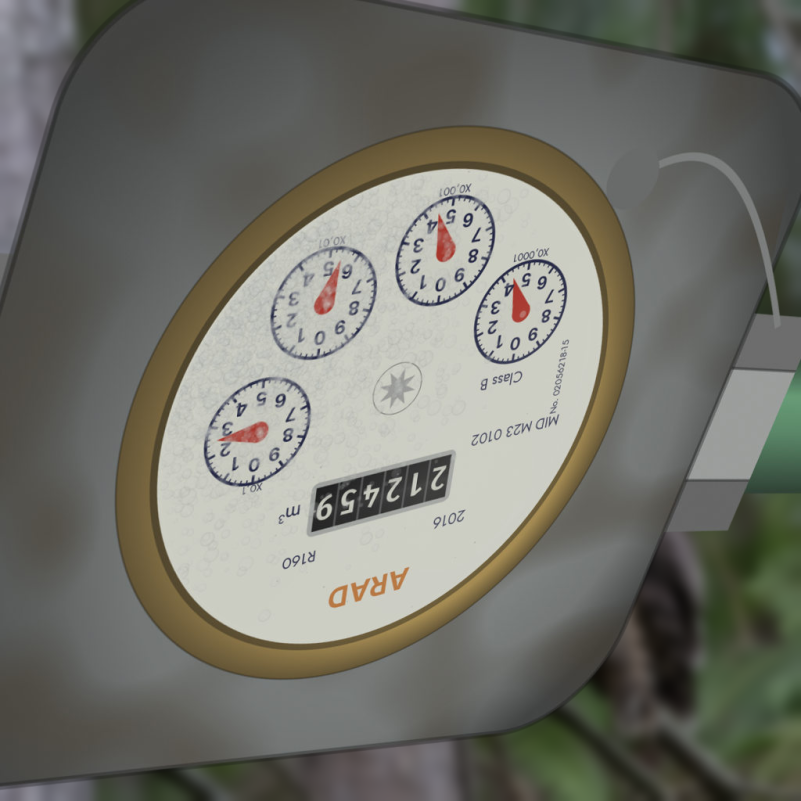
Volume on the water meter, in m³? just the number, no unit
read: 212459.2544
